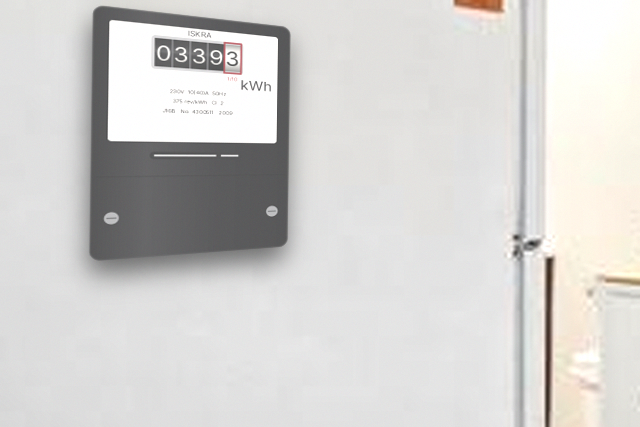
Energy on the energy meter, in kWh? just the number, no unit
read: 339.3
